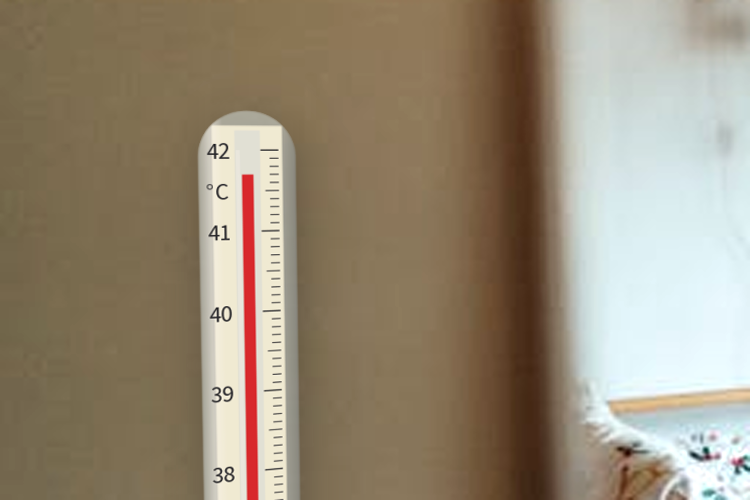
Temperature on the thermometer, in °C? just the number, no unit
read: 41.7
